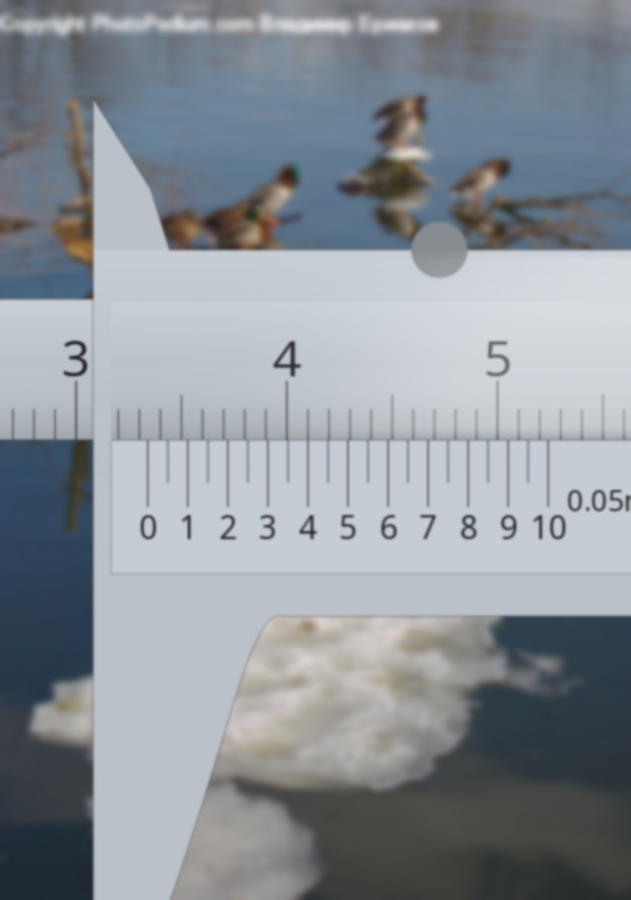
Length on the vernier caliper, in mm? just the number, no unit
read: 33.4
